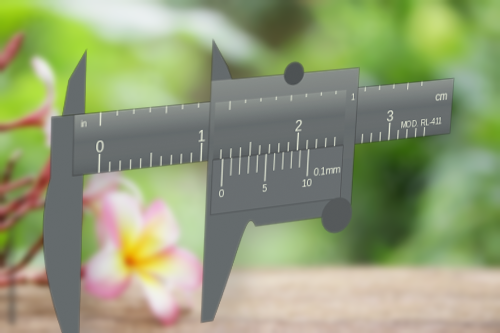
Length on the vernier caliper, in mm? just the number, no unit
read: 12.2
